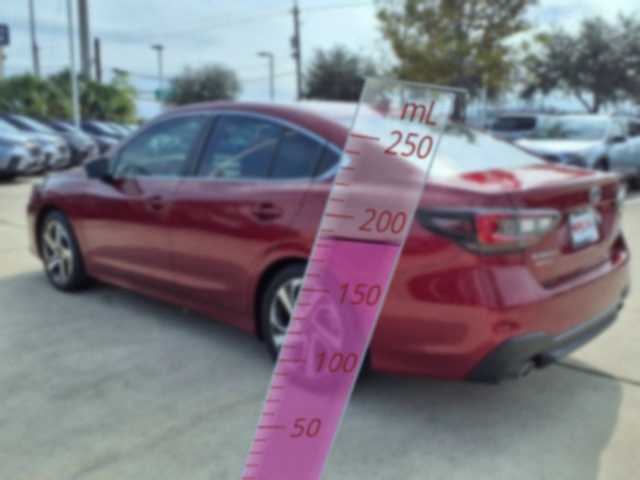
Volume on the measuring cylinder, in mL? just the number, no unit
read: 185
